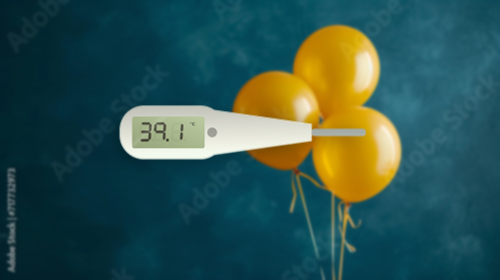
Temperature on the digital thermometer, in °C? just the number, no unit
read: 39.1
